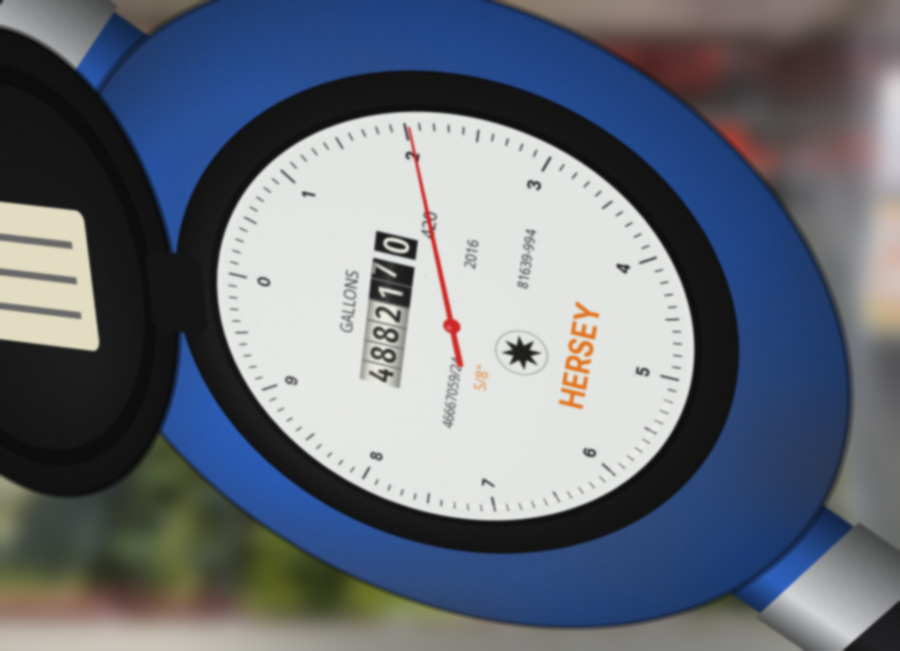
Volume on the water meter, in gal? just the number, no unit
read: 4882172.0
